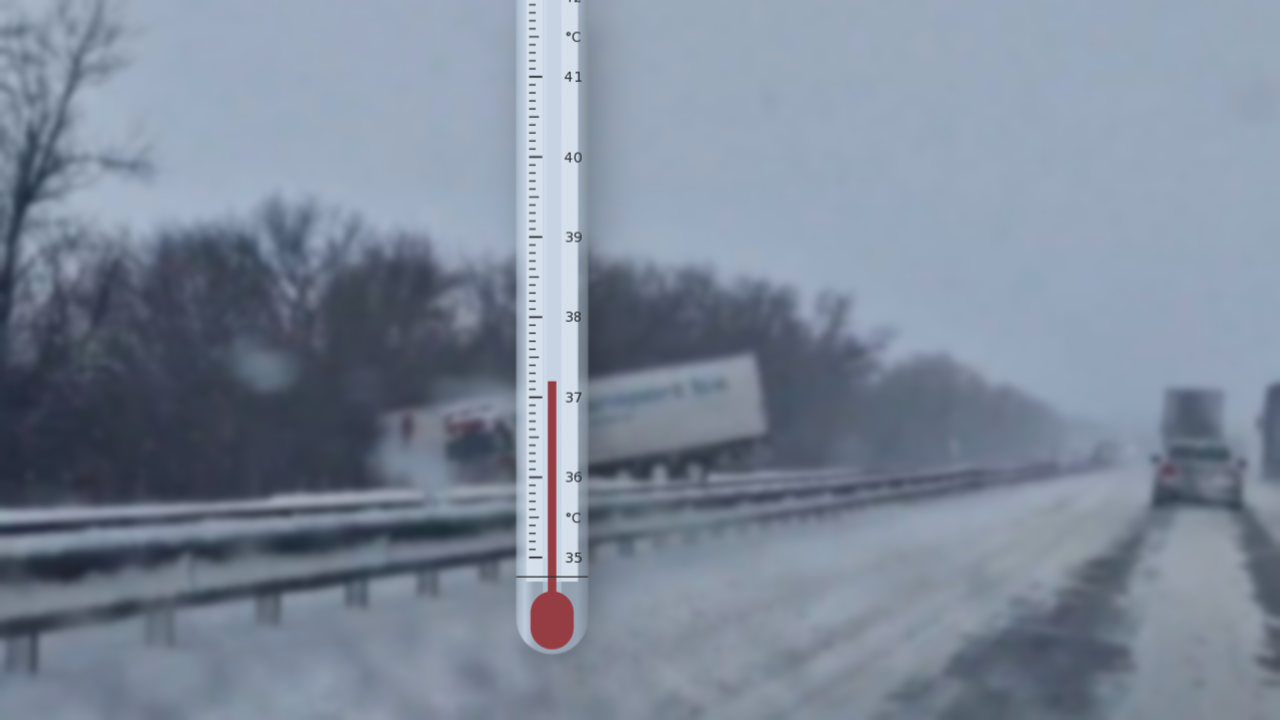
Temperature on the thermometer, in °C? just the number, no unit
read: 37.2
